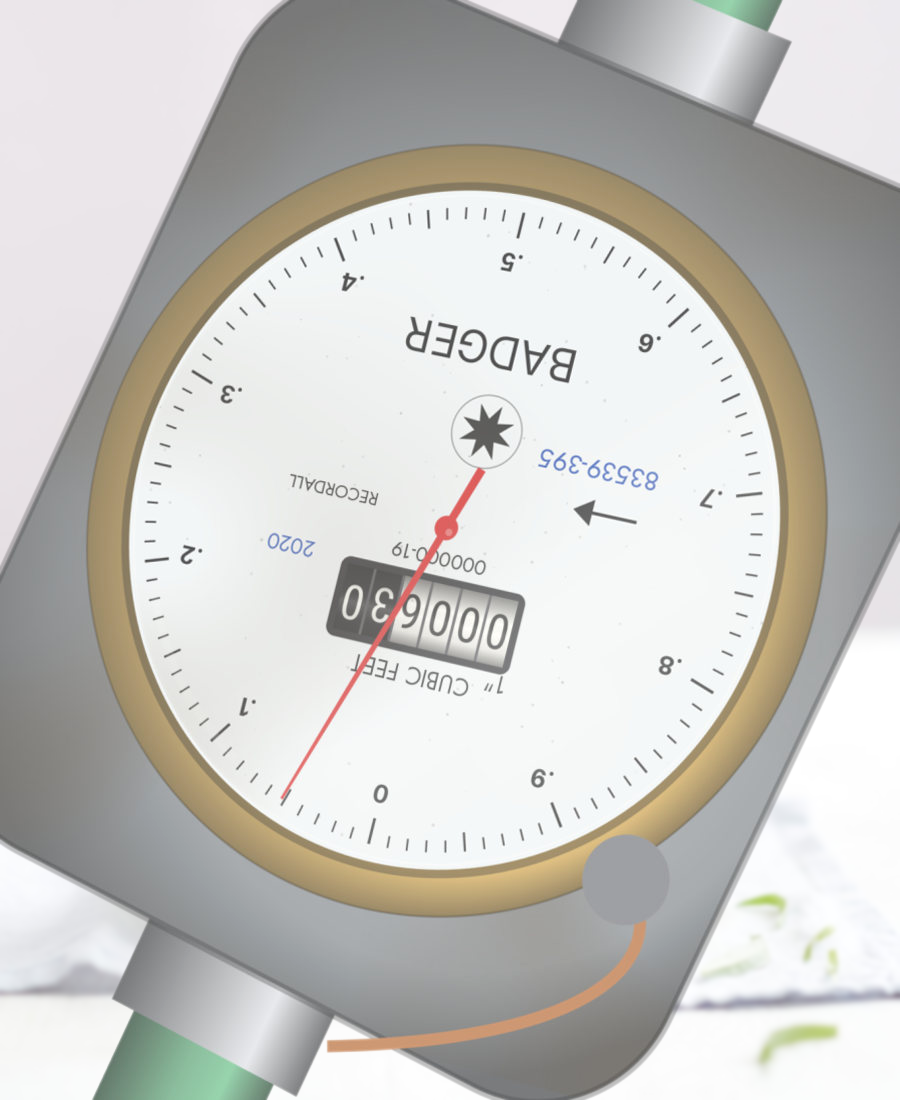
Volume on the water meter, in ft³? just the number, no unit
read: 630.05
